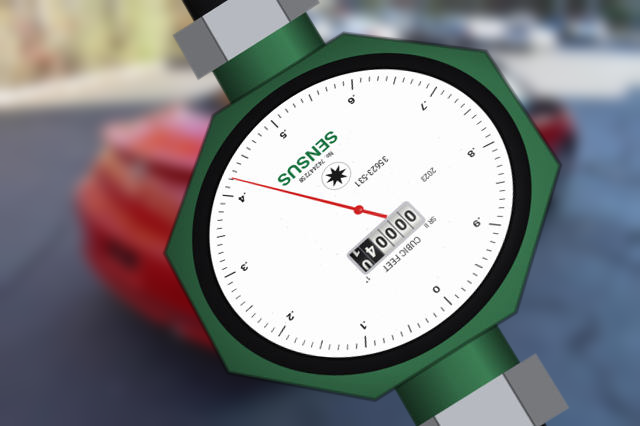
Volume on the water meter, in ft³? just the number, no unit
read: 40.42
